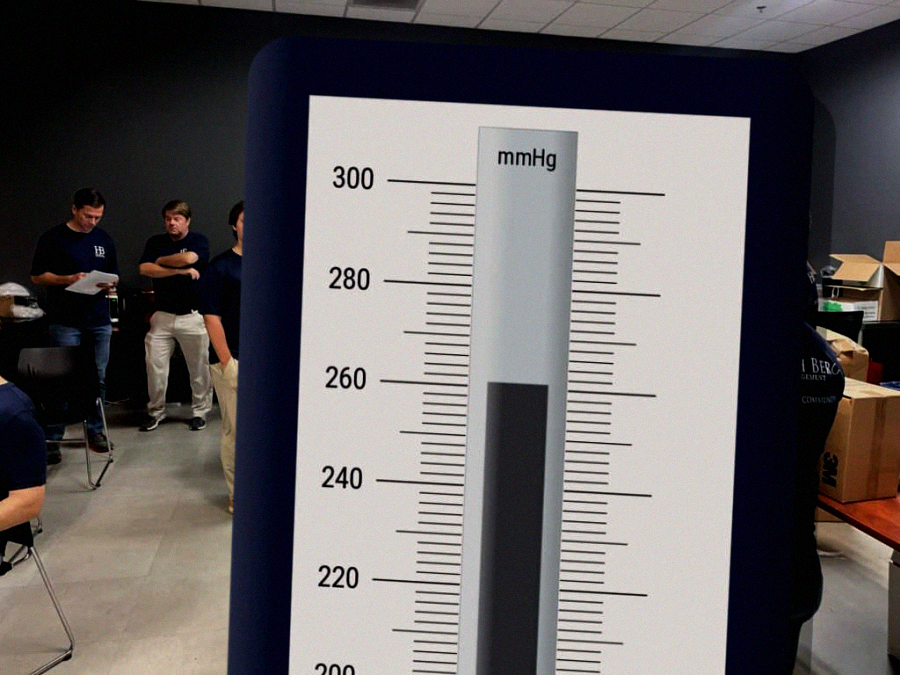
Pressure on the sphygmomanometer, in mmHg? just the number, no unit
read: 261
